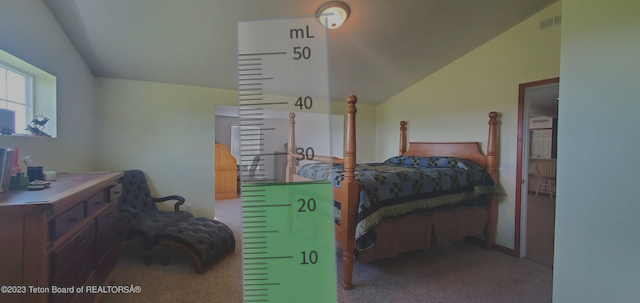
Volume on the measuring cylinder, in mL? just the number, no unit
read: 24
